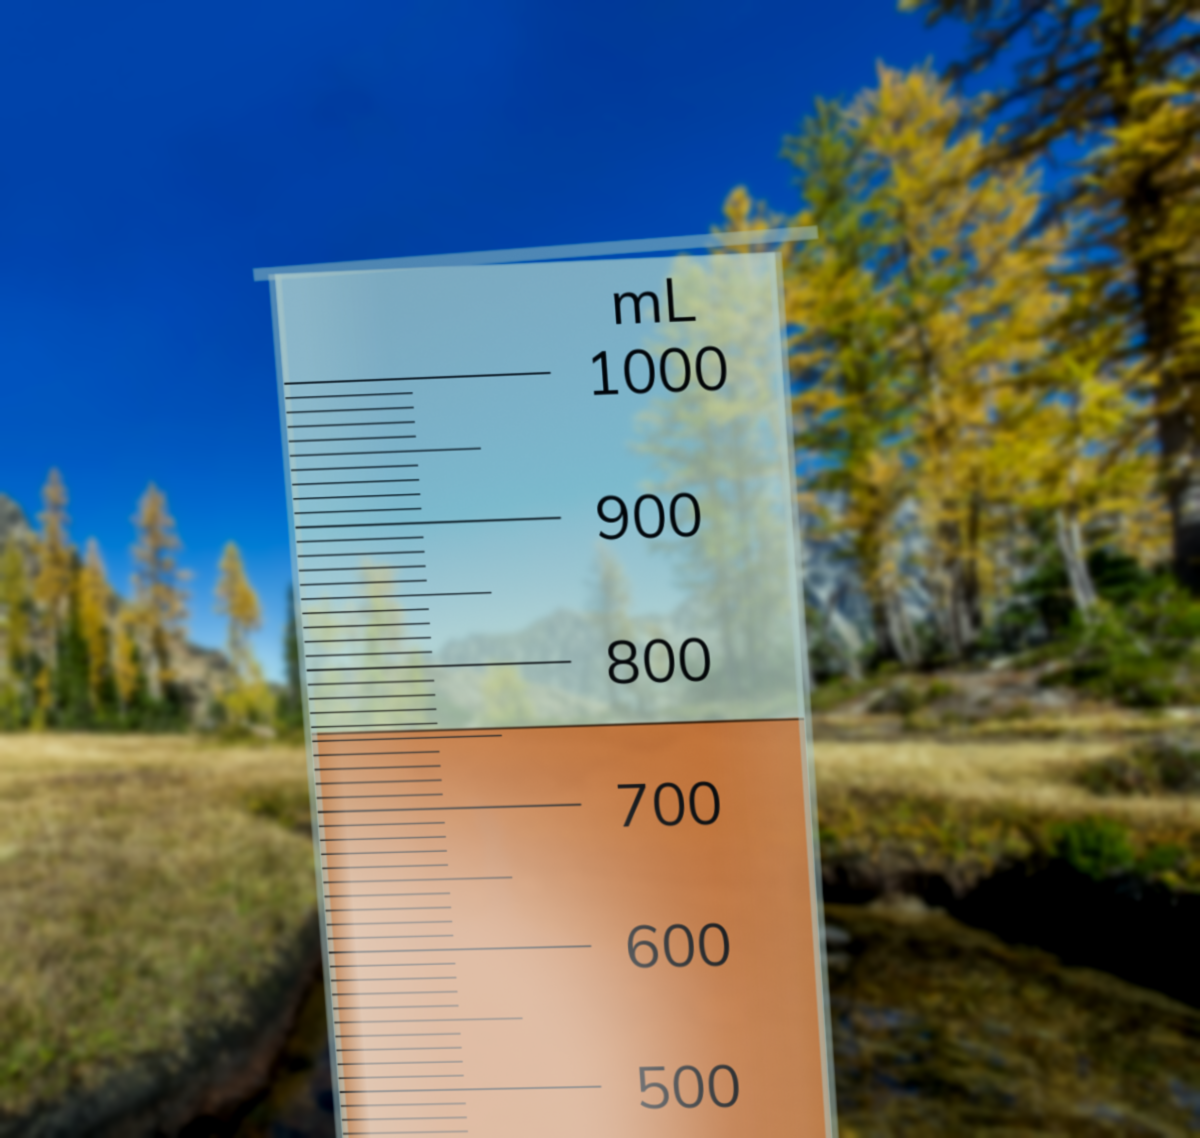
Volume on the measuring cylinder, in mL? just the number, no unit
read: 755
